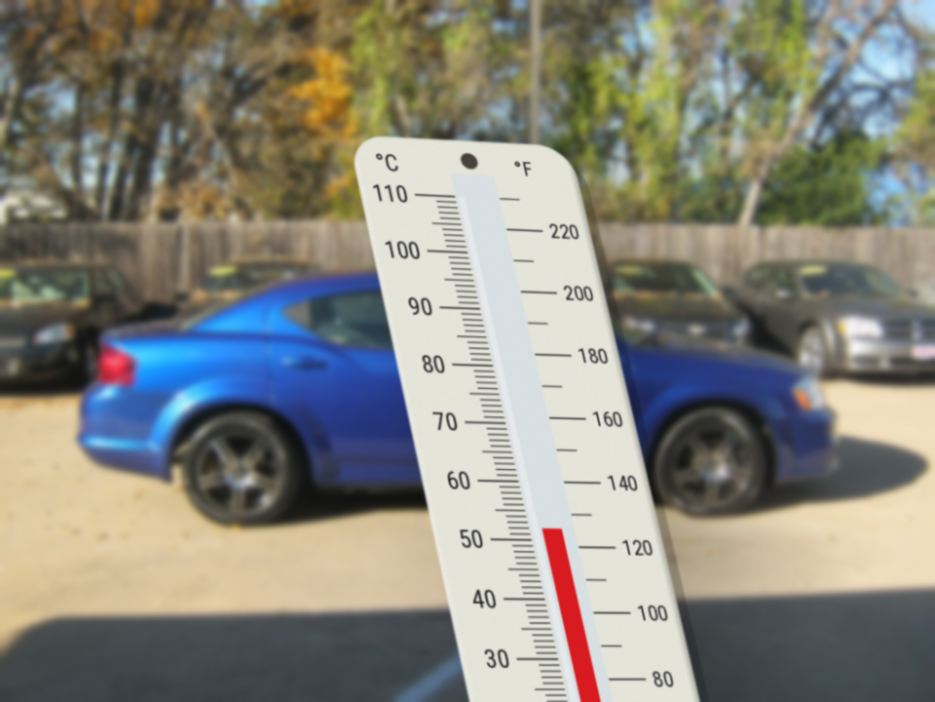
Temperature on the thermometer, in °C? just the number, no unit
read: 52
